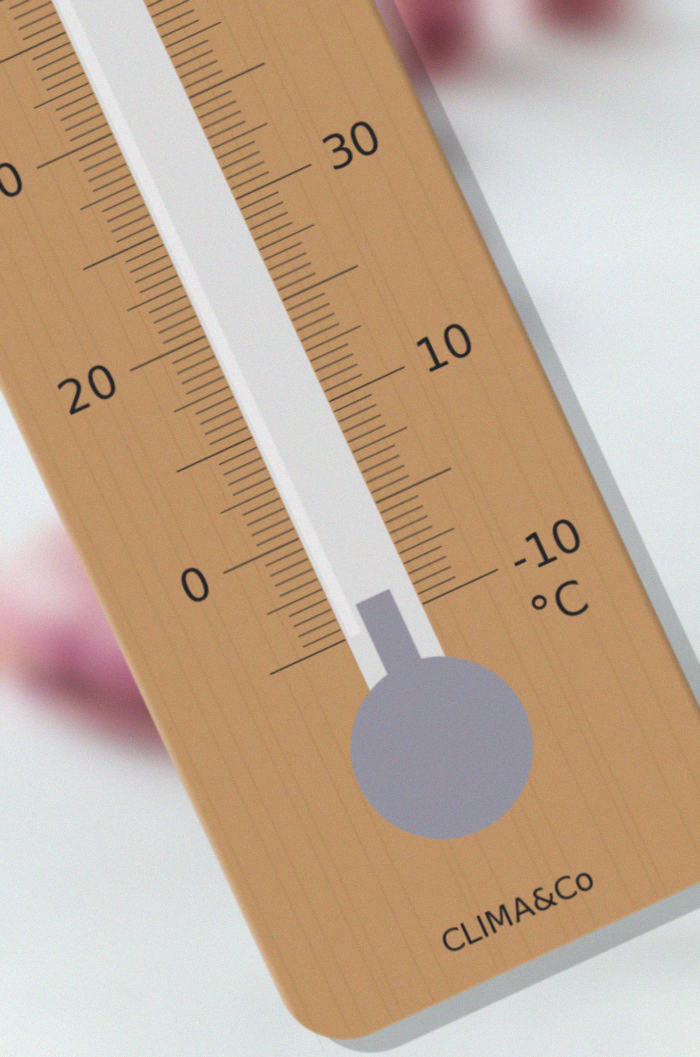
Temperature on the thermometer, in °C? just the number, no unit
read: -7.5
